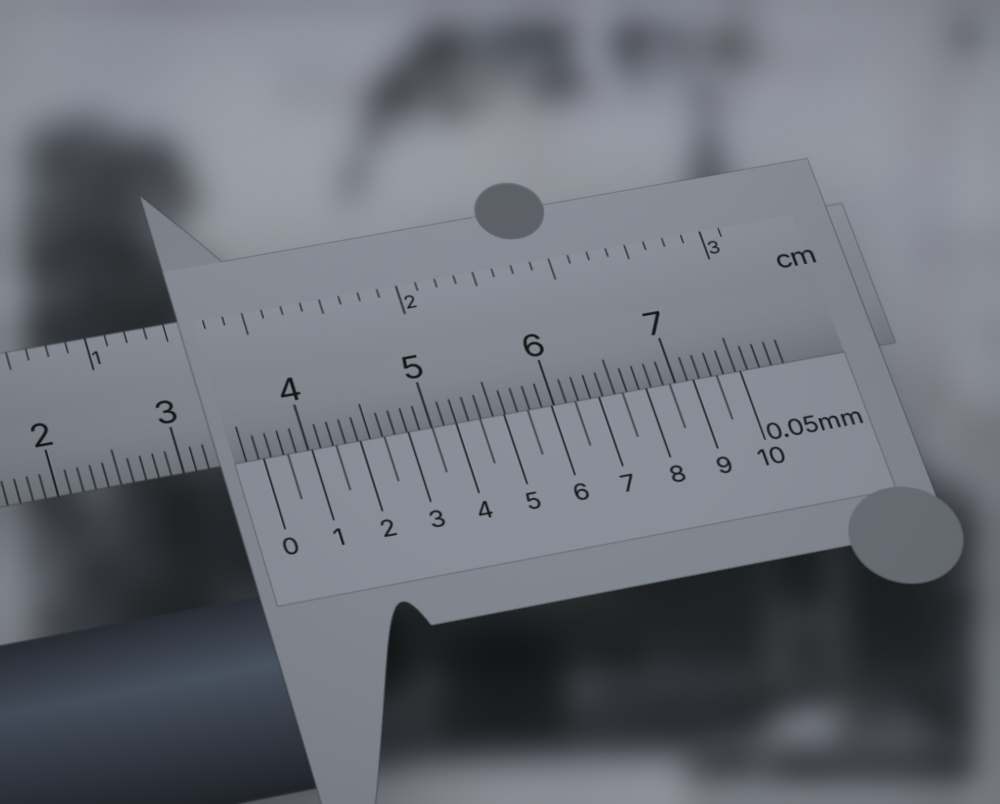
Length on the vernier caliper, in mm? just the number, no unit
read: 36.4
